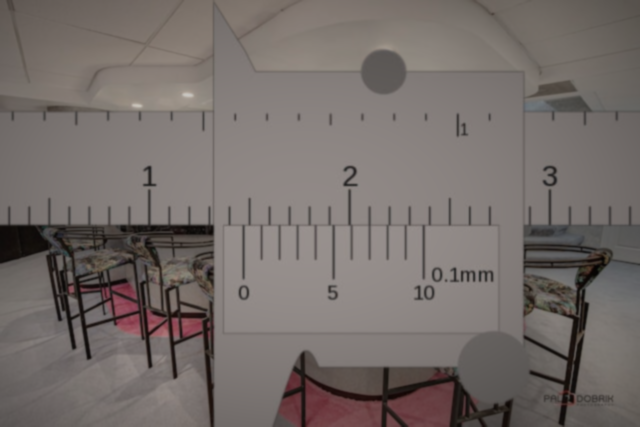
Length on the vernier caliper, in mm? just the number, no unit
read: 14.7
